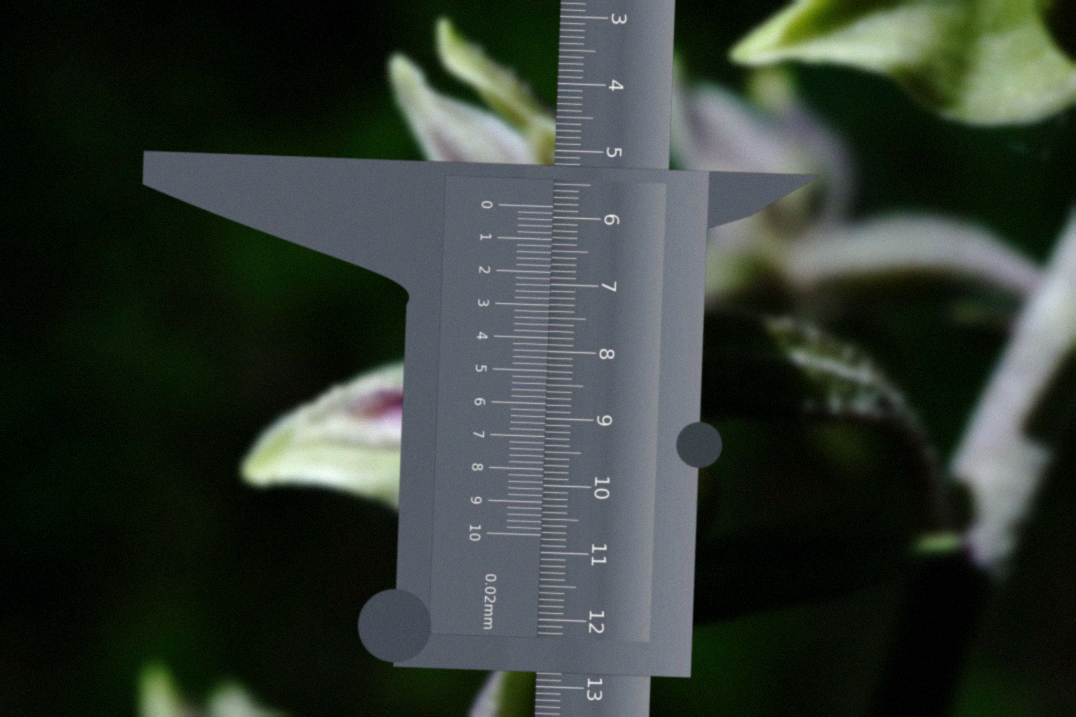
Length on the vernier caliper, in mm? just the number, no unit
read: 58.4
